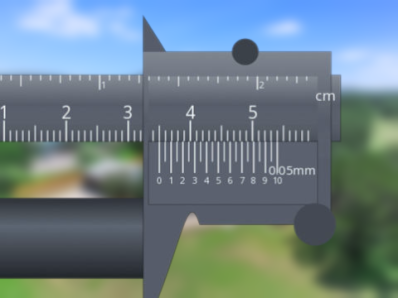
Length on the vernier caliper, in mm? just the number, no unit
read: 35.0
